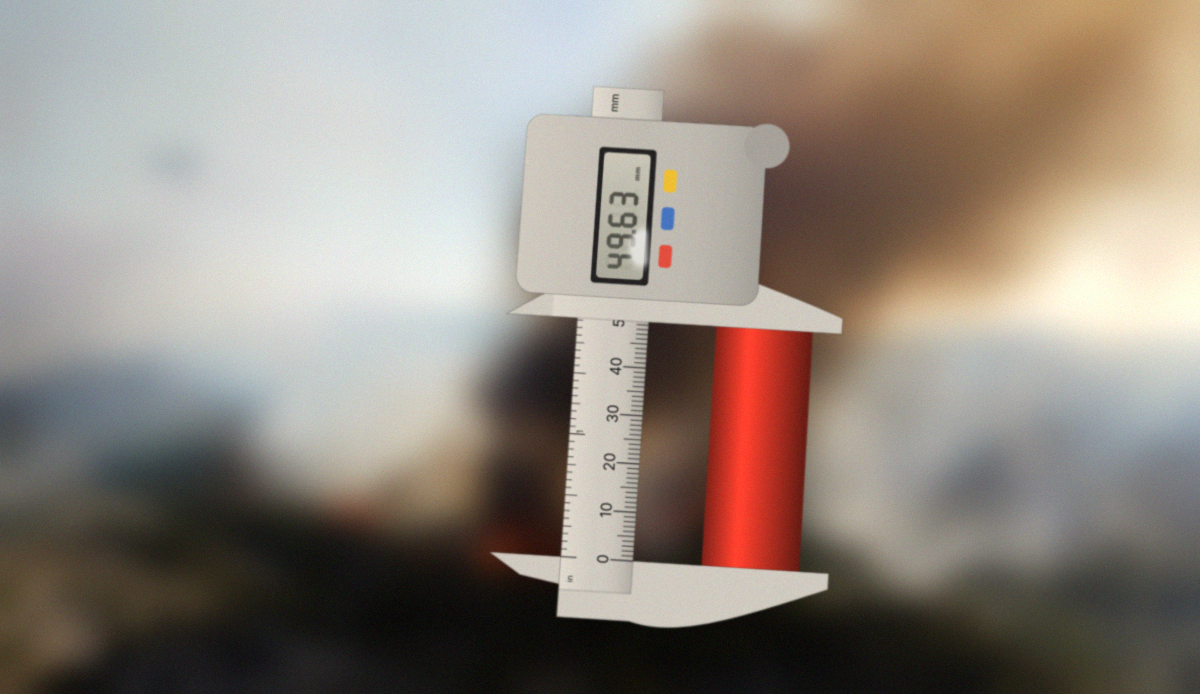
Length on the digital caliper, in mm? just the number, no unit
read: 49.63
